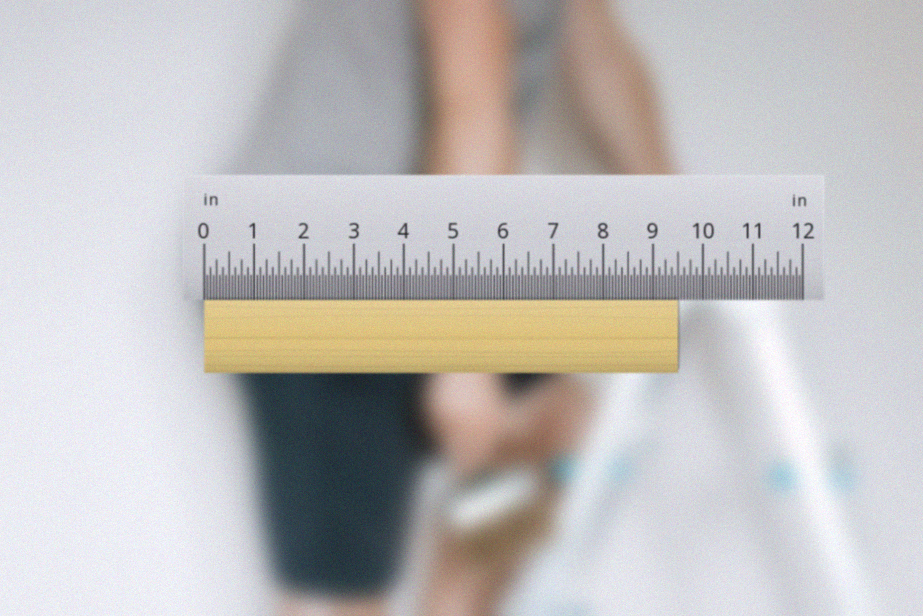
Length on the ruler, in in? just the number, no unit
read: 9.5
